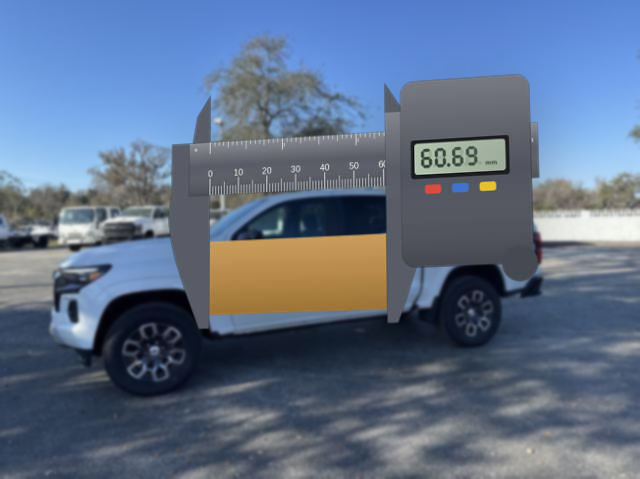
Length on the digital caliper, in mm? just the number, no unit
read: 60.69
